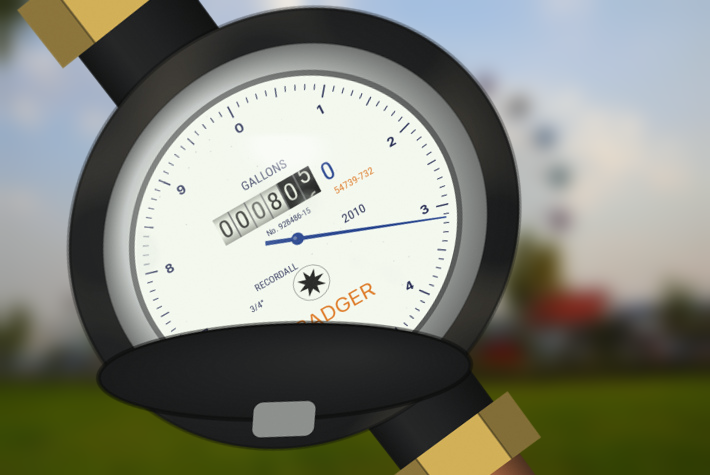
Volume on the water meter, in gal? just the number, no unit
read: 8053.1
